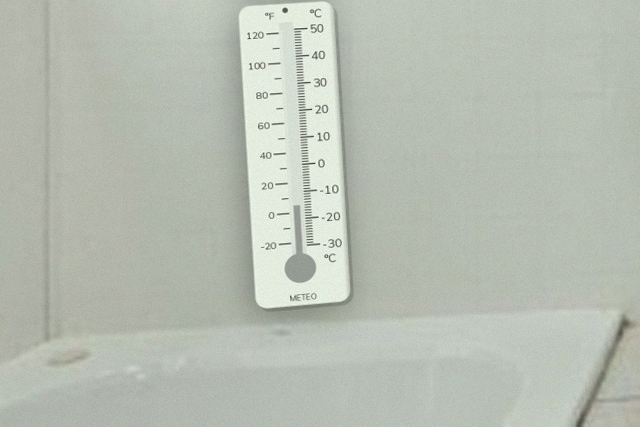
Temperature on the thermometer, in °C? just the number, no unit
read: -15
